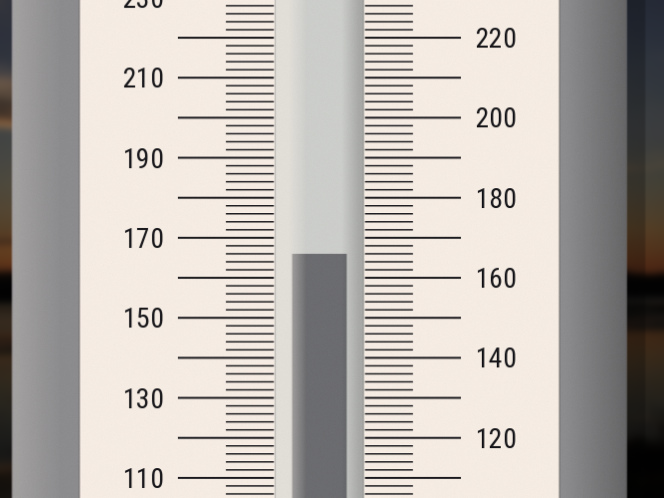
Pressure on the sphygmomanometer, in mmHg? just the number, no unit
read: 166
